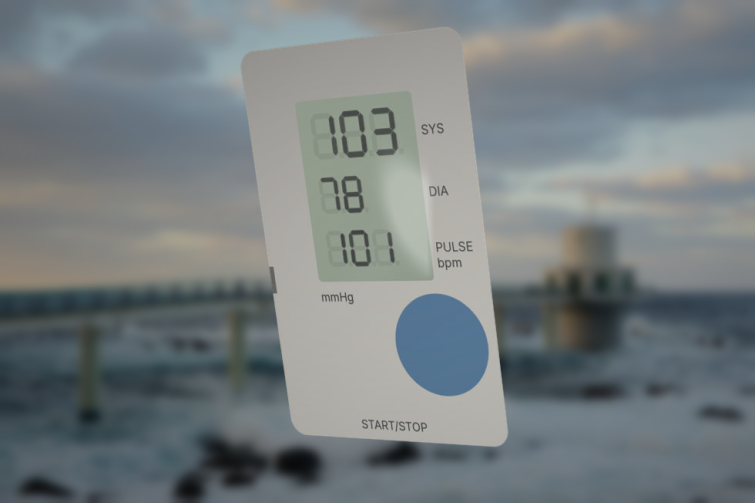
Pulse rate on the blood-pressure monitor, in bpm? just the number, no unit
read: 101
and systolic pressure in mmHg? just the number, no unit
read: 103
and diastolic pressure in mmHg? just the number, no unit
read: 78
